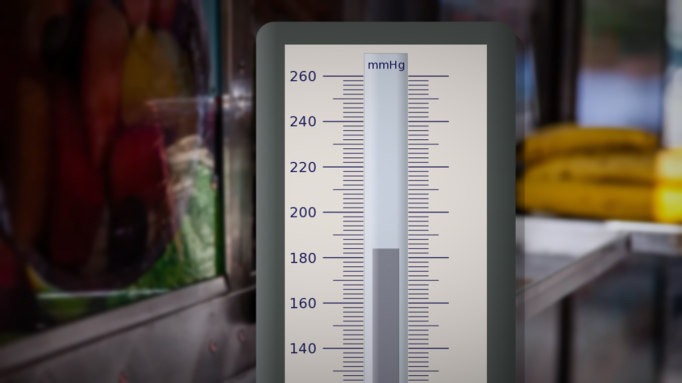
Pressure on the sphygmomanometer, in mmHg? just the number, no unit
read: 184
